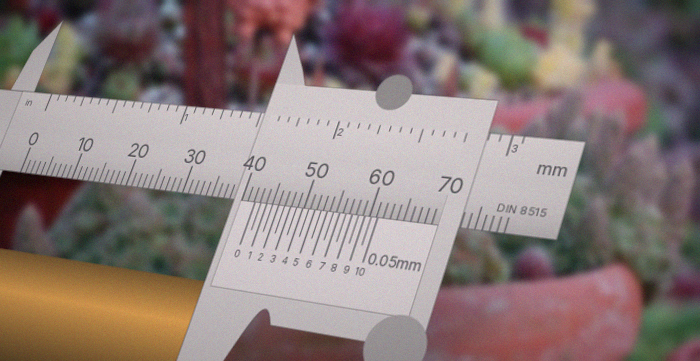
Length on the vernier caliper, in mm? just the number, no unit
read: 42.2
